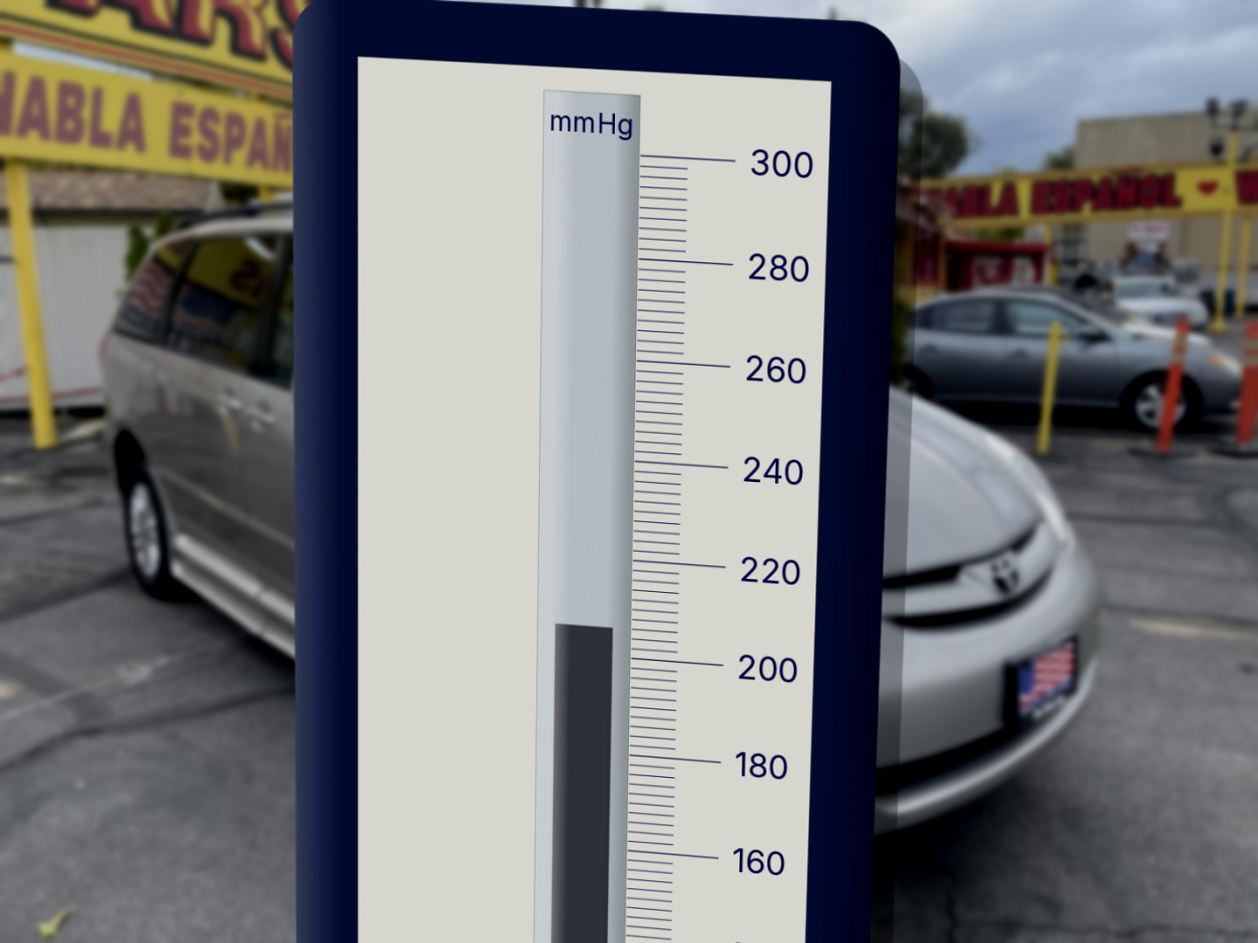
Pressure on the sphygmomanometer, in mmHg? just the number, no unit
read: 206
